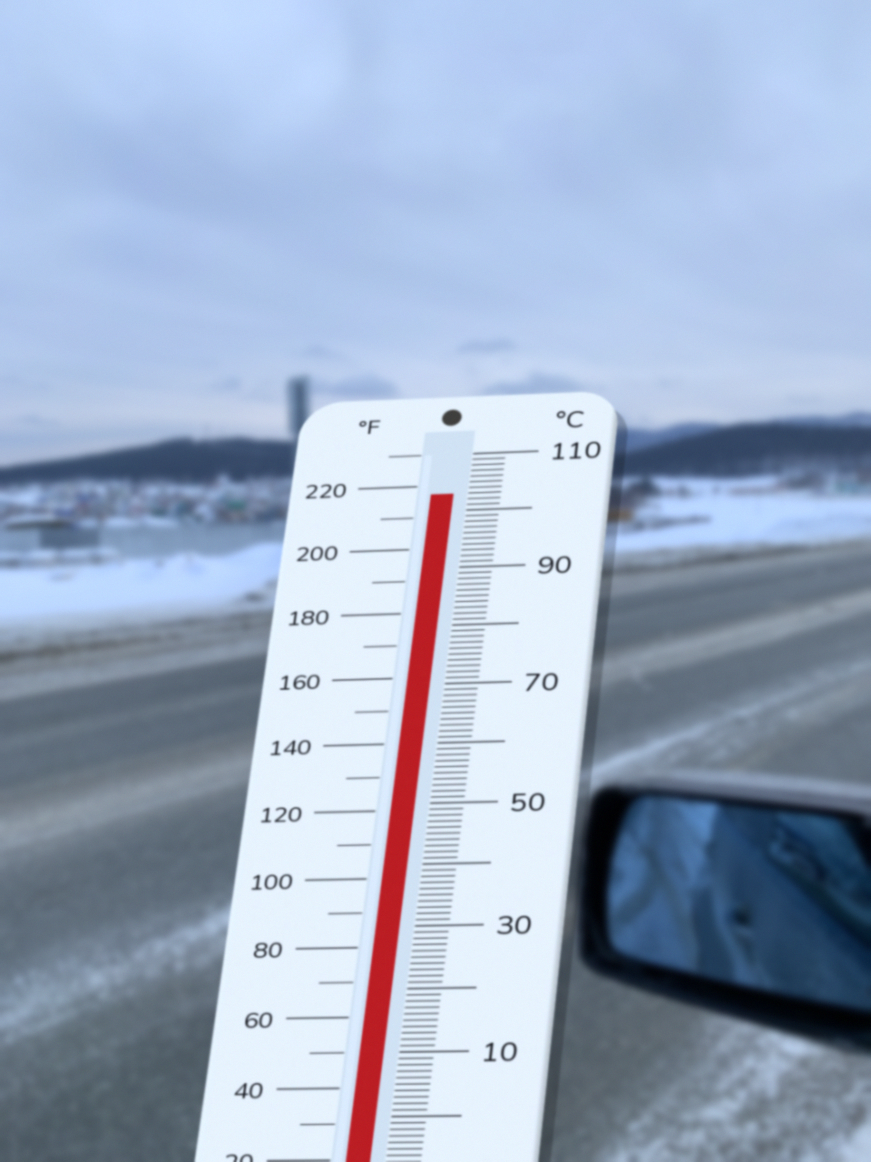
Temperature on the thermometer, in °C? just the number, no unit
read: 103
